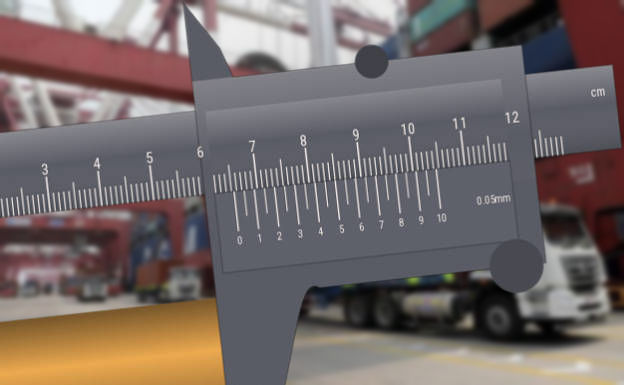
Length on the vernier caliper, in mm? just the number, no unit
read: 65.5
